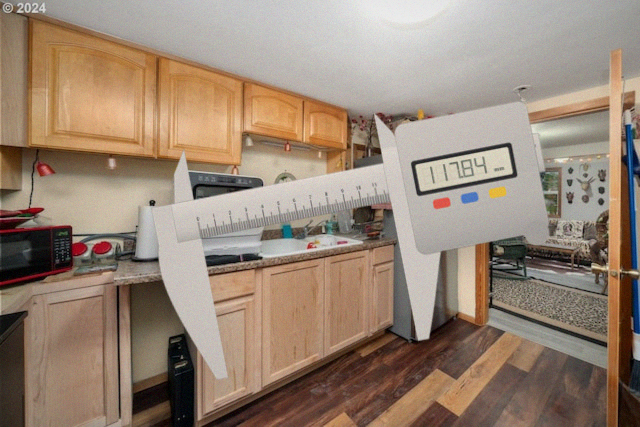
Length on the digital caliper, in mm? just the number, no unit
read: 117.84
